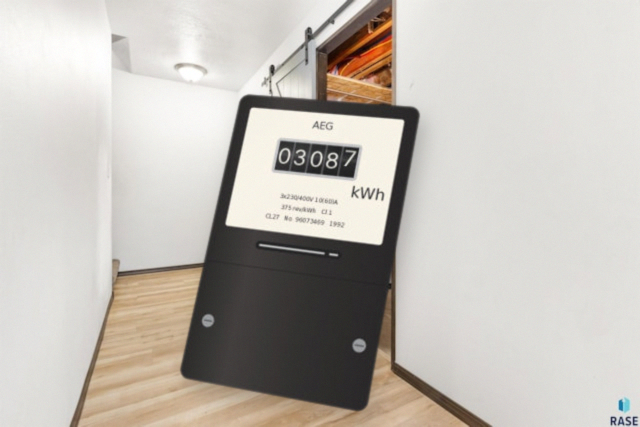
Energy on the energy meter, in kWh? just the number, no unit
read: 3087
